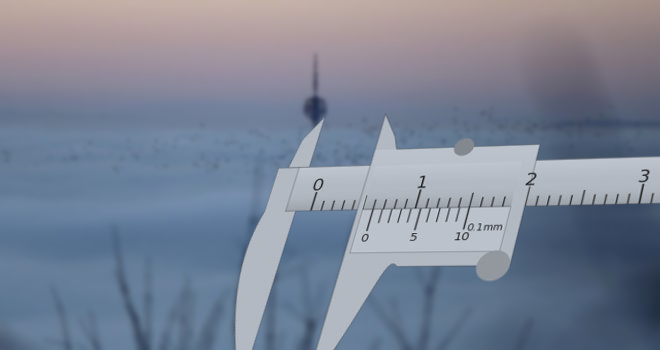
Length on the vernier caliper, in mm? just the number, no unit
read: 6.0
